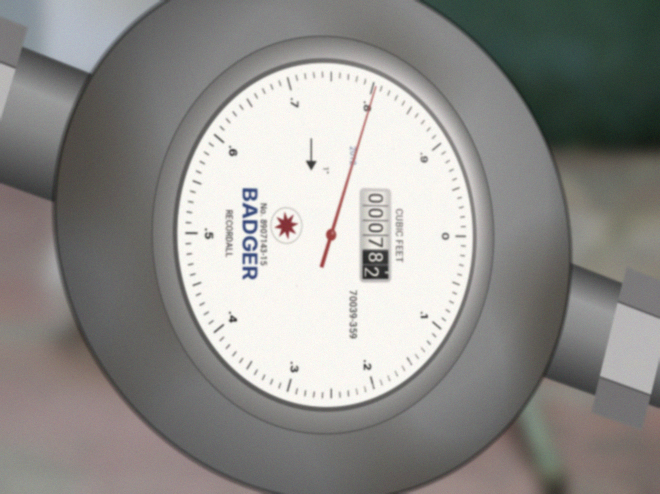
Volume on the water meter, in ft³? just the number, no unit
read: 781.80
